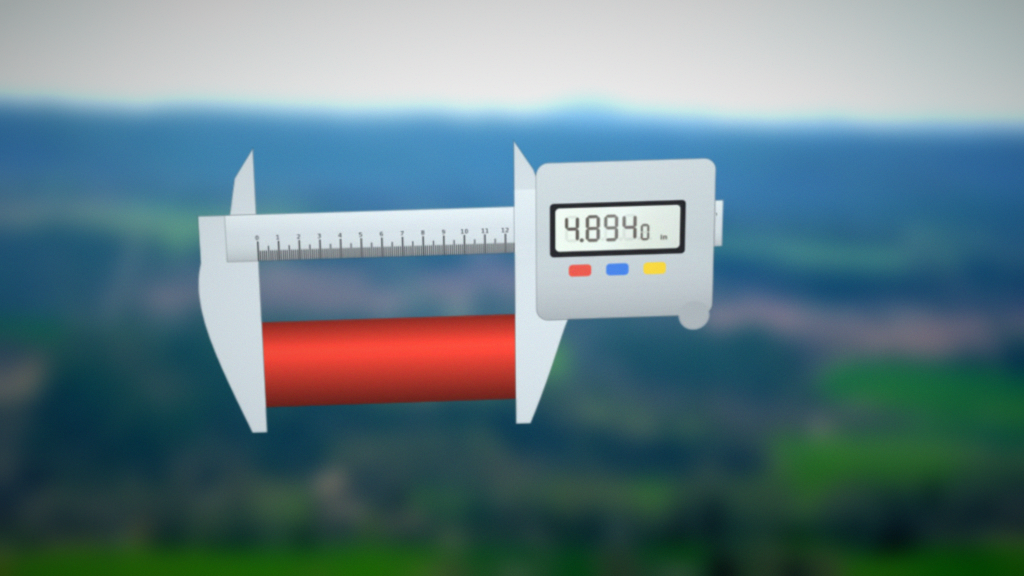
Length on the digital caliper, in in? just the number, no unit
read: 4.8940
